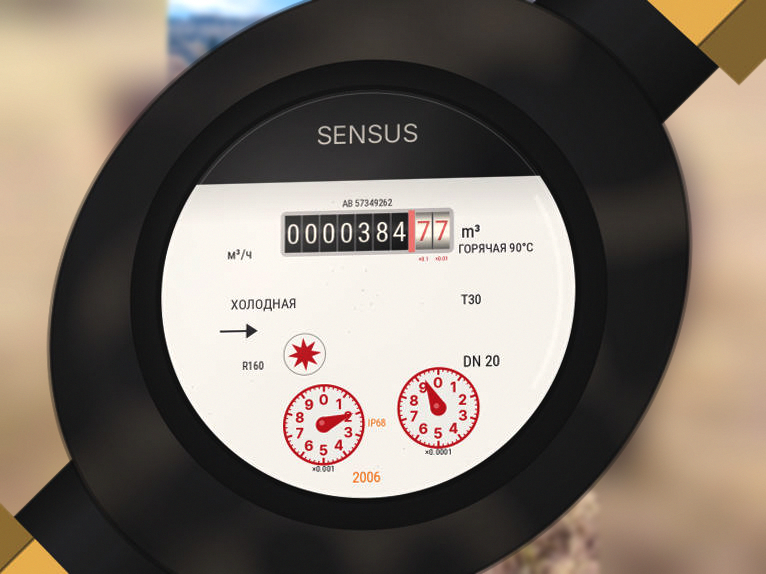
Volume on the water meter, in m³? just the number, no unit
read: 384.7719
